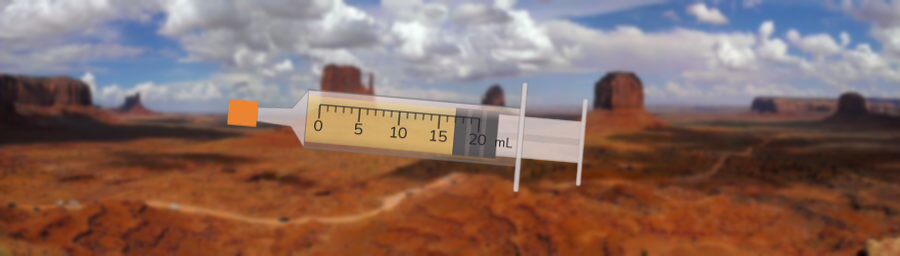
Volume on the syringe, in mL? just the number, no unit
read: 17
